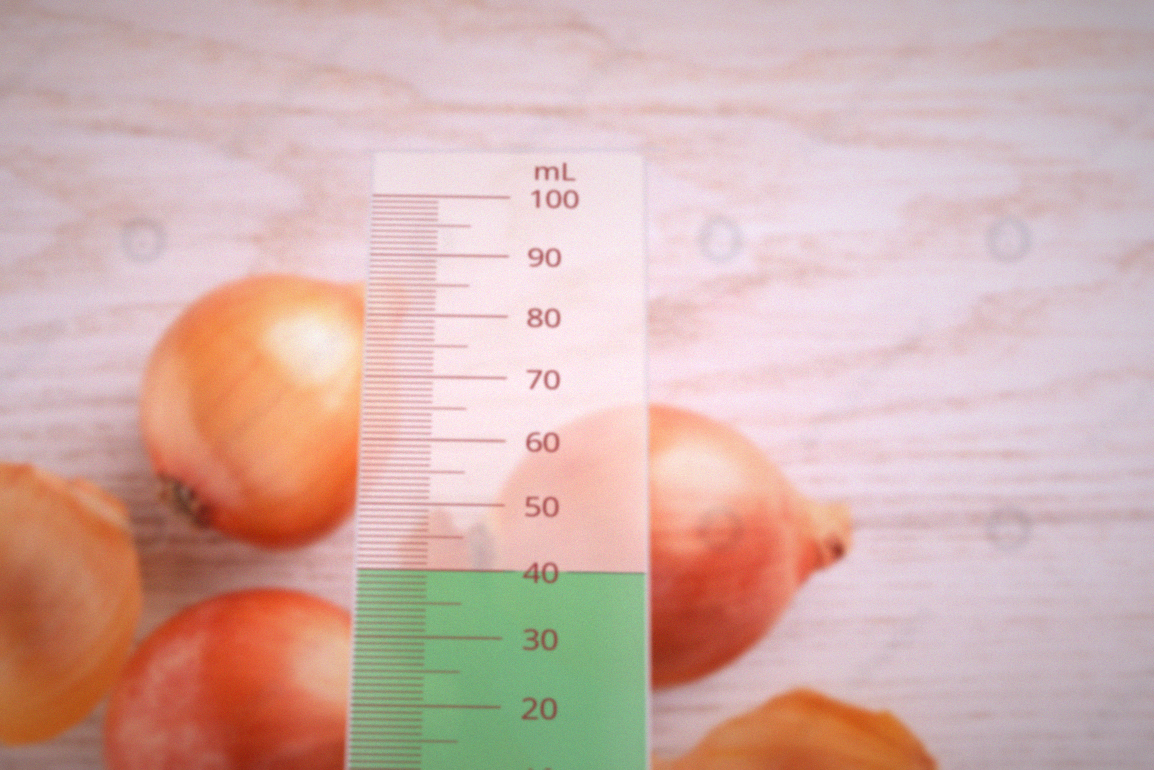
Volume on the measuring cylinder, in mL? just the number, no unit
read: 40
